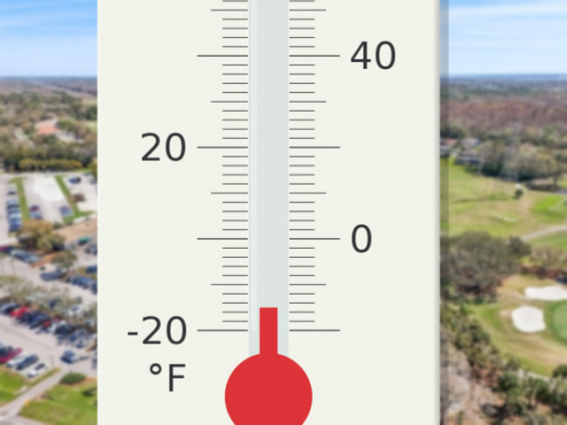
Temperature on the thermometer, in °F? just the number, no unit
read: -15
